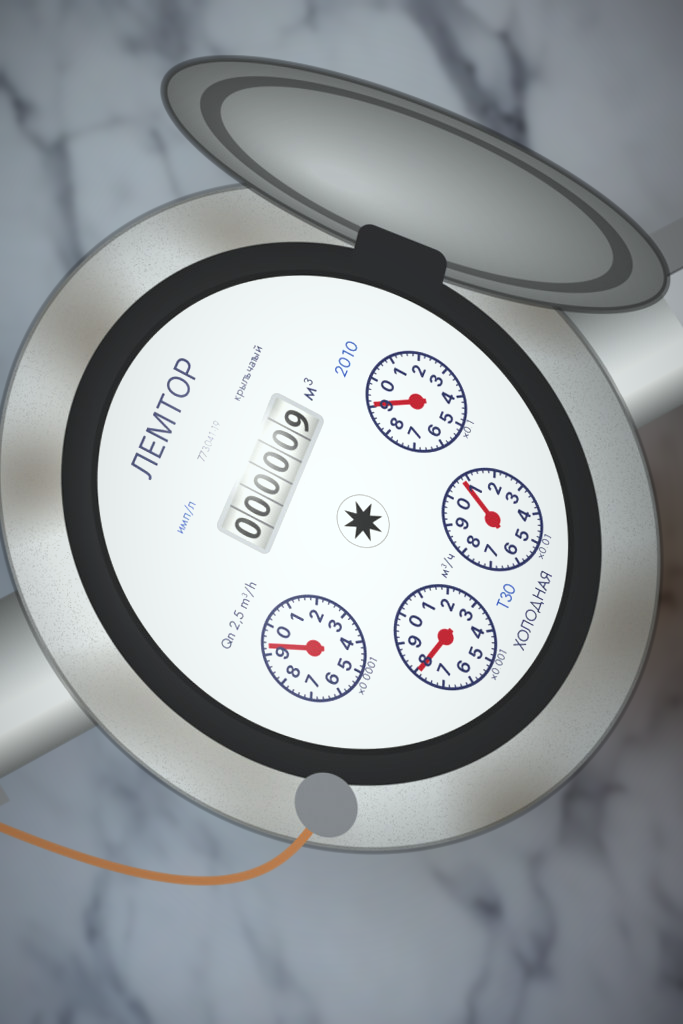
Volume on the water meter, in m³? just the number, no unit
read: 8.9079
